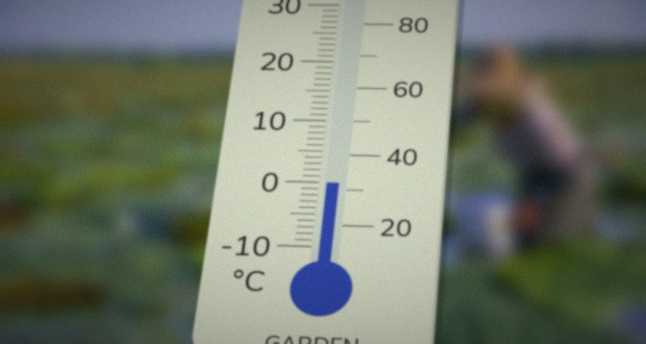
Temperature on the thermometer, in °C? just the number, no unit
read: 0
